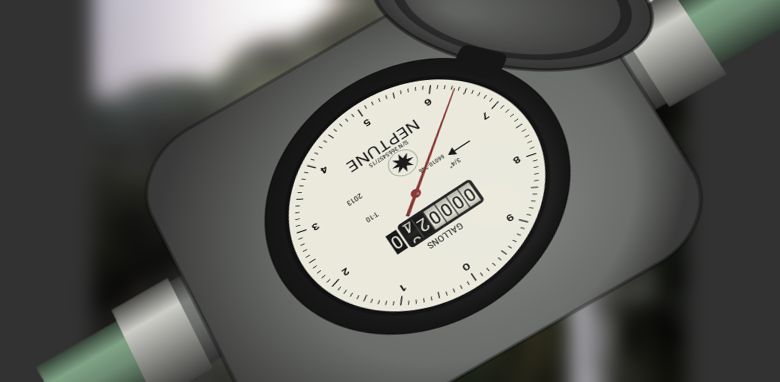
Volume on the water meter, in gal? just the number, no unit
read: 236.3
